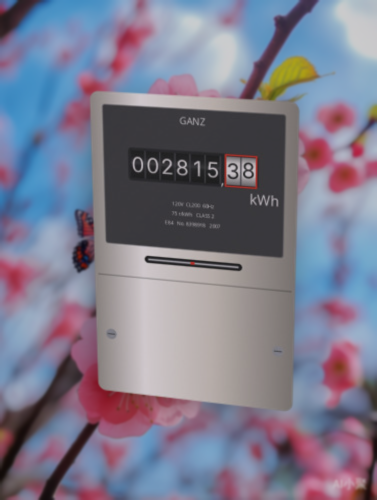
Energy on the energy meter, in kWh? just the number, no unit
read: 2815.38
